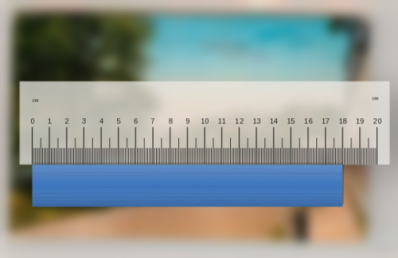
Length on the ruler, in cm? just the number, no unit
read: 18
